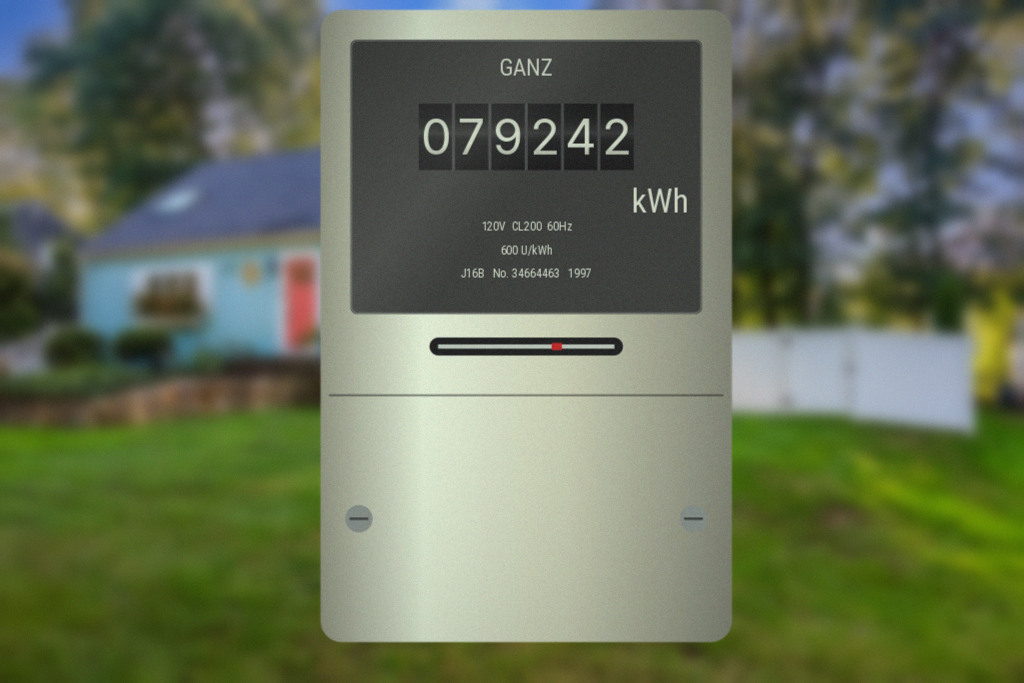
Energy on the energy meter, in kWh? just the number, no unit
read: 79242
